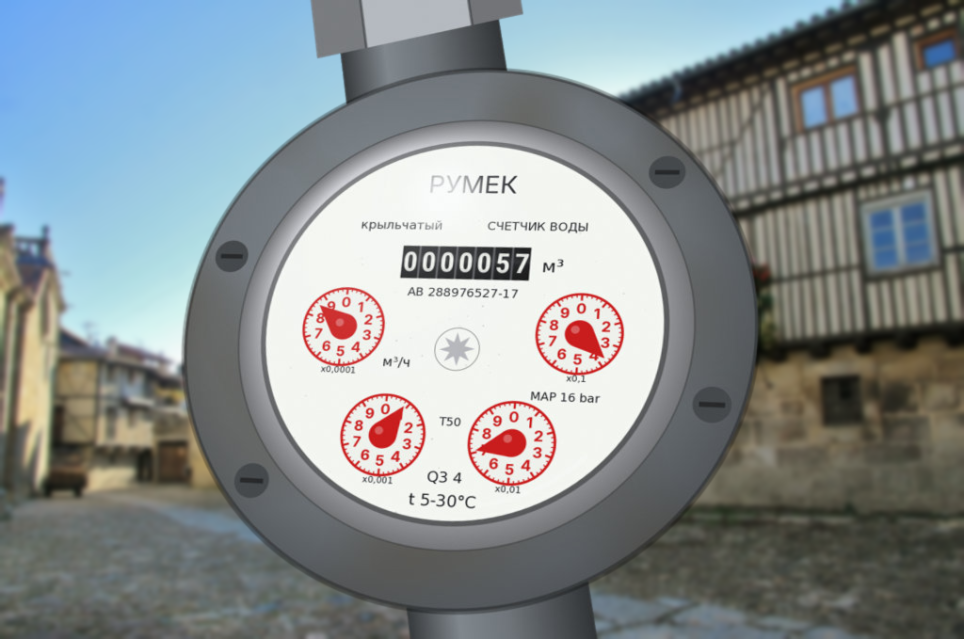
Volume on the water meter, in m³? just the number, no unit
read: 57.3708
